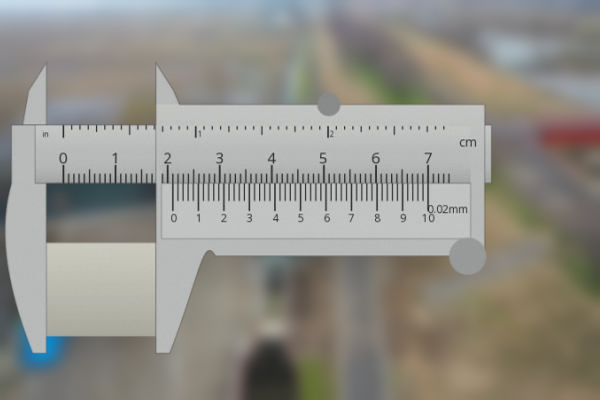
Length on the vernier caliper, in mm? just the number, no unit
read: 21.0
